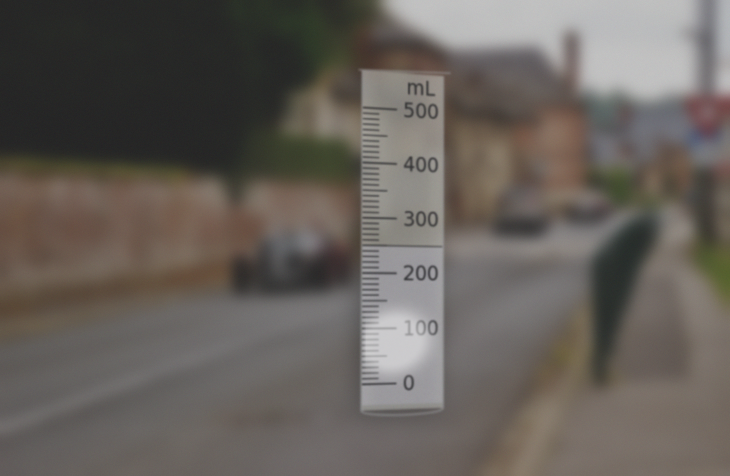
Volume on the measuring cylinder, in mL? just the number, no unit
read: 250
